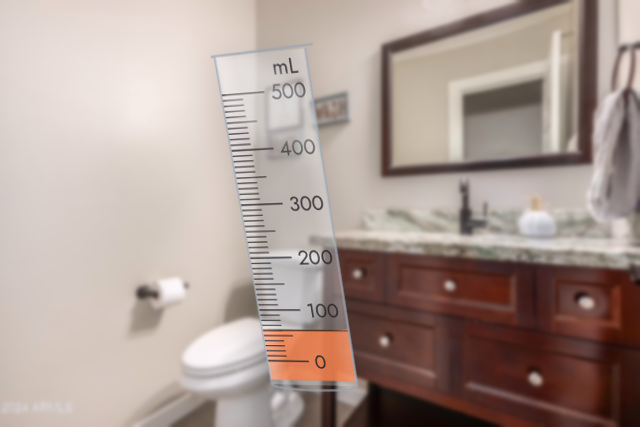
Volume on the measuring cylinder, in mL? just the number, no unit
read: 60
